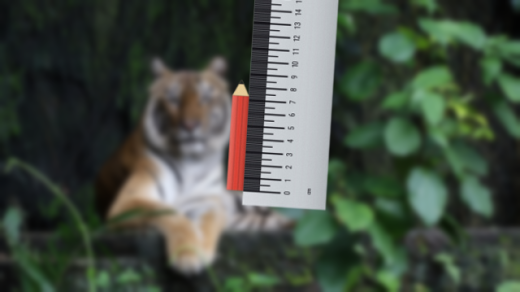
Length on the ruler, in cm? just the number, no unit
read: 8.5
